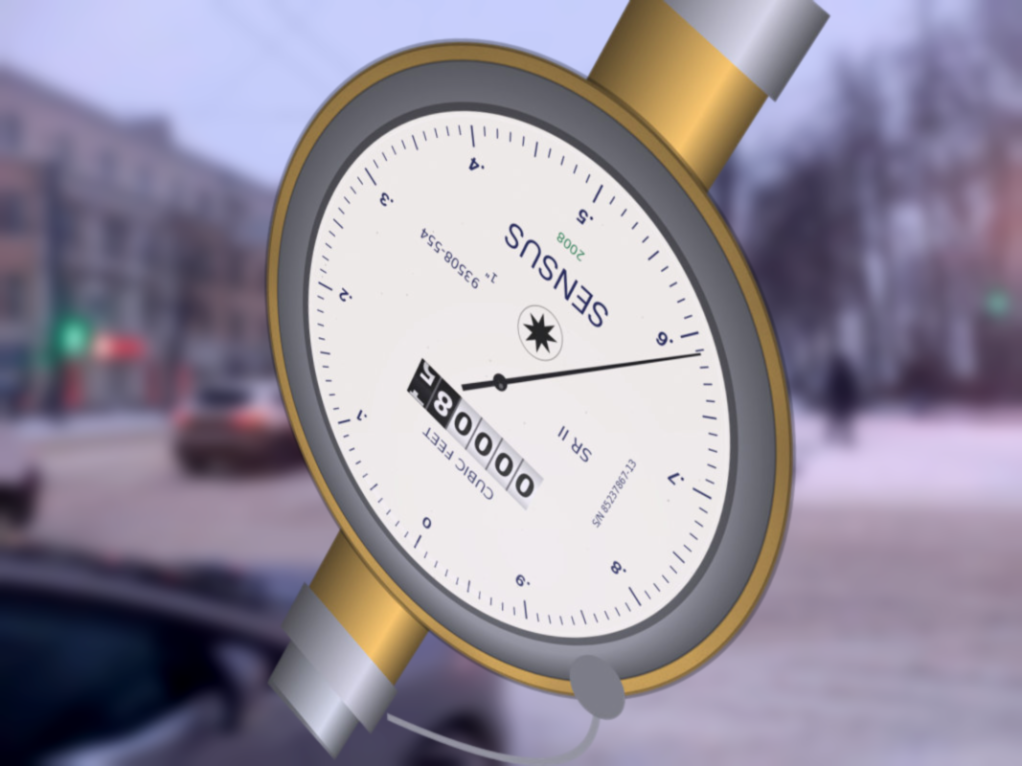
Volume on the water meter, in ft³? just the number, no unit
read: 84.61
